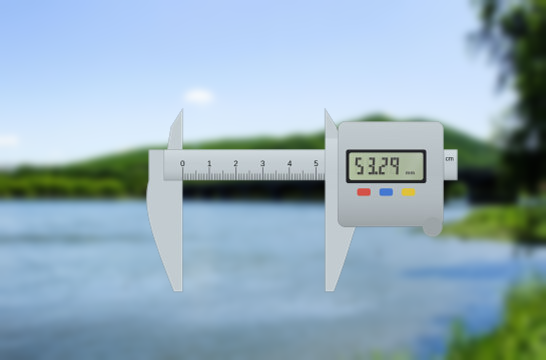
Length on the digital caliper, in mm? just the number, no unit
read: 53.29
